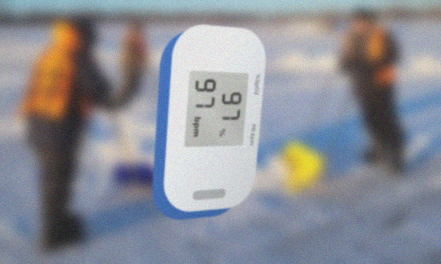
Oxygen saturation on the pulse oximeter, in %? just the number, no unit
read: 97
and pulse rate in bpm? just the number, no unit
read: 97
